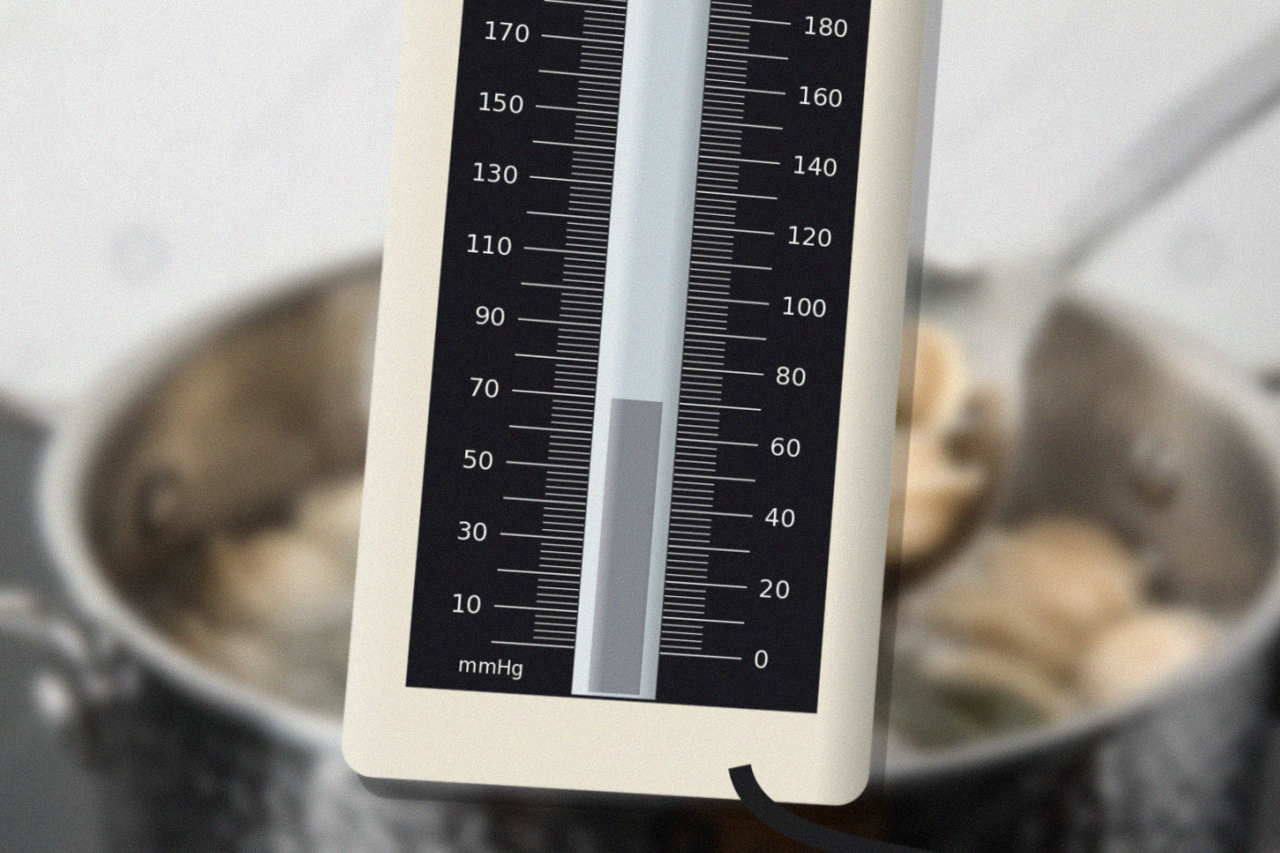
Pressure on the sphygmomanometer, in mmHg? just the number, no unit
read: 70
